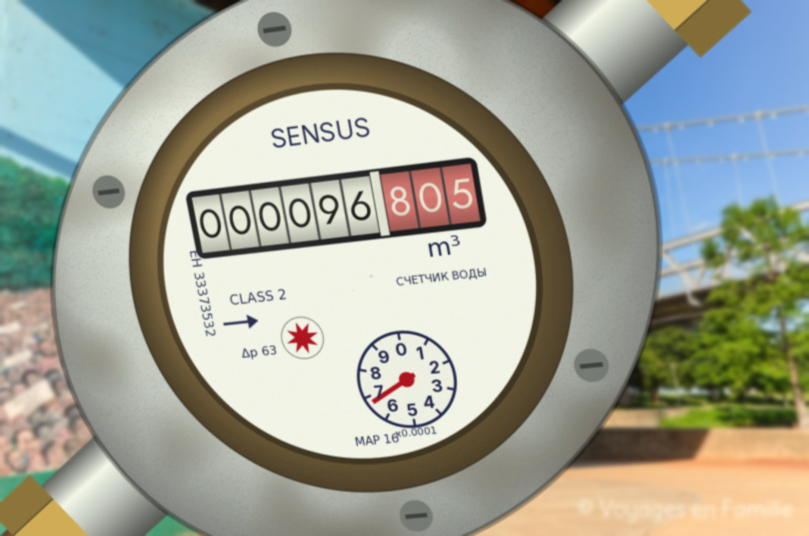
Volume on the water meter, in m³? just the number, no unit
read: 96.8056
